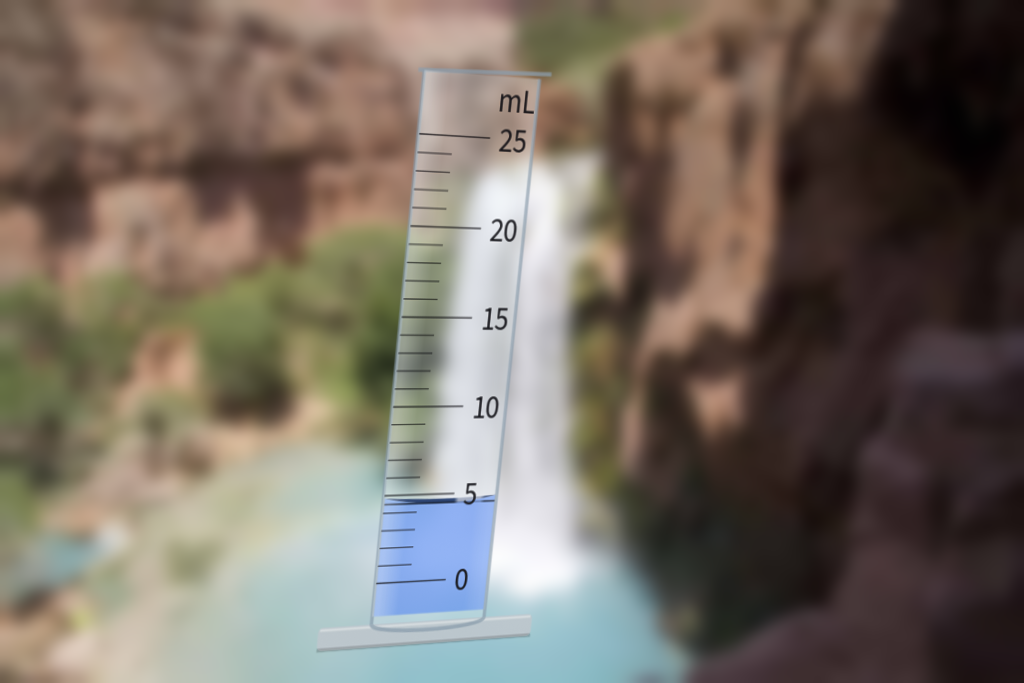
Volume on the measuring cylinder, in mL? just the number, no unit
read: 4.5
